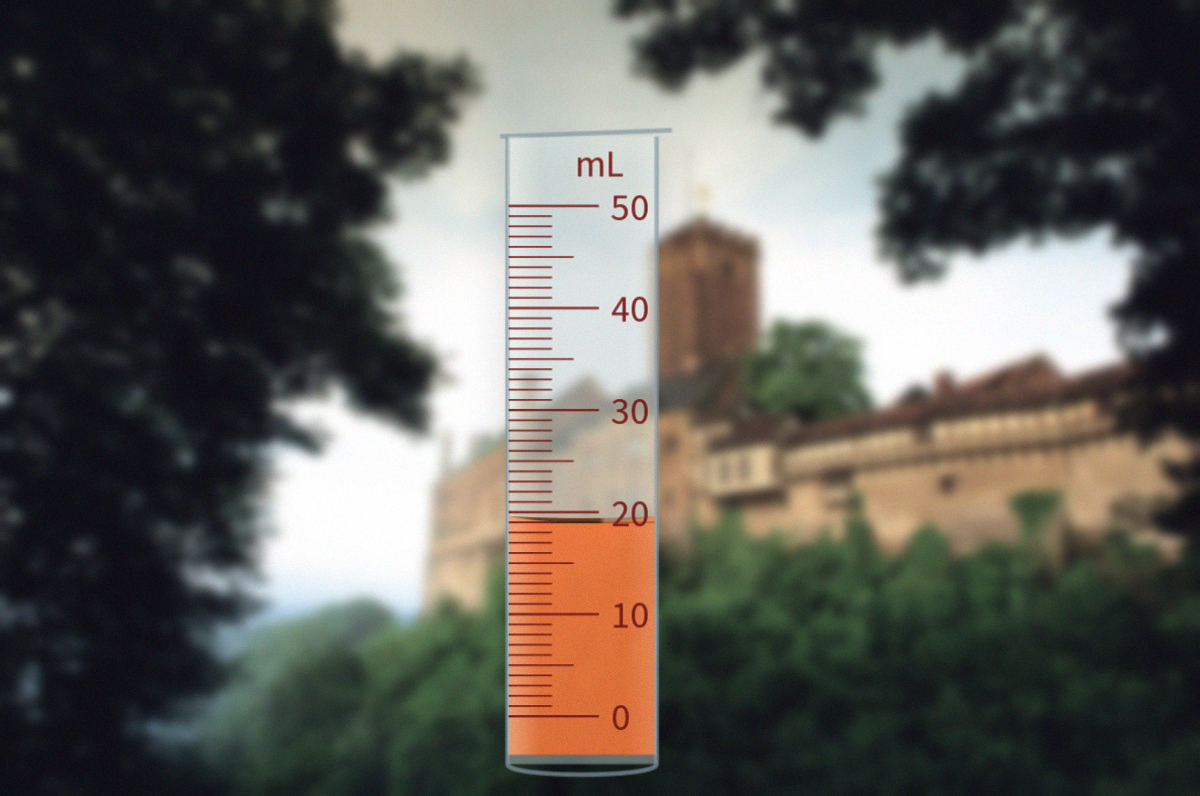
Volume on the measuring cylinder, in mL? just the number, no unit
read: 19
